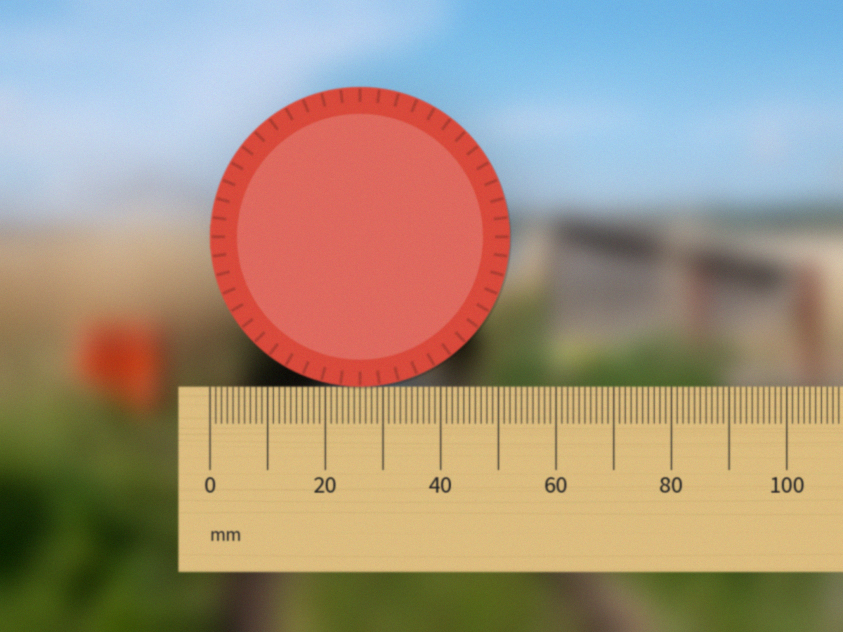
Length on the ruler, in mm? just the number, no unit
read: 52
